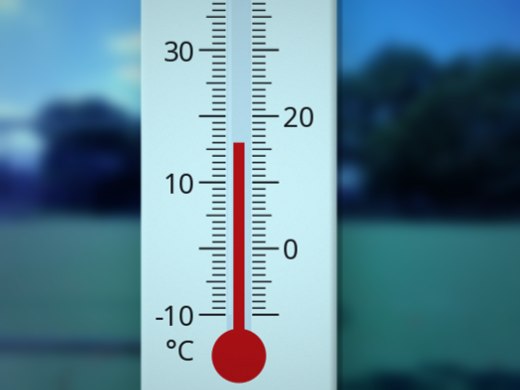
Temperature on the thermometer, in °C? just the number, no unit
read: 16
